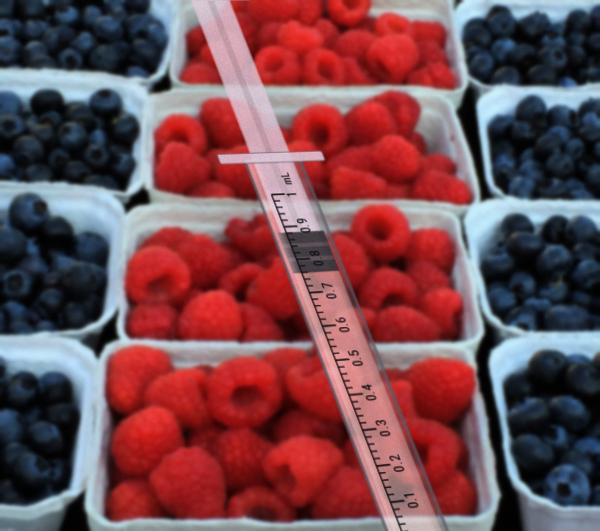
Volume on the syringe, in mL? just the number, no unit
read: 0.76
